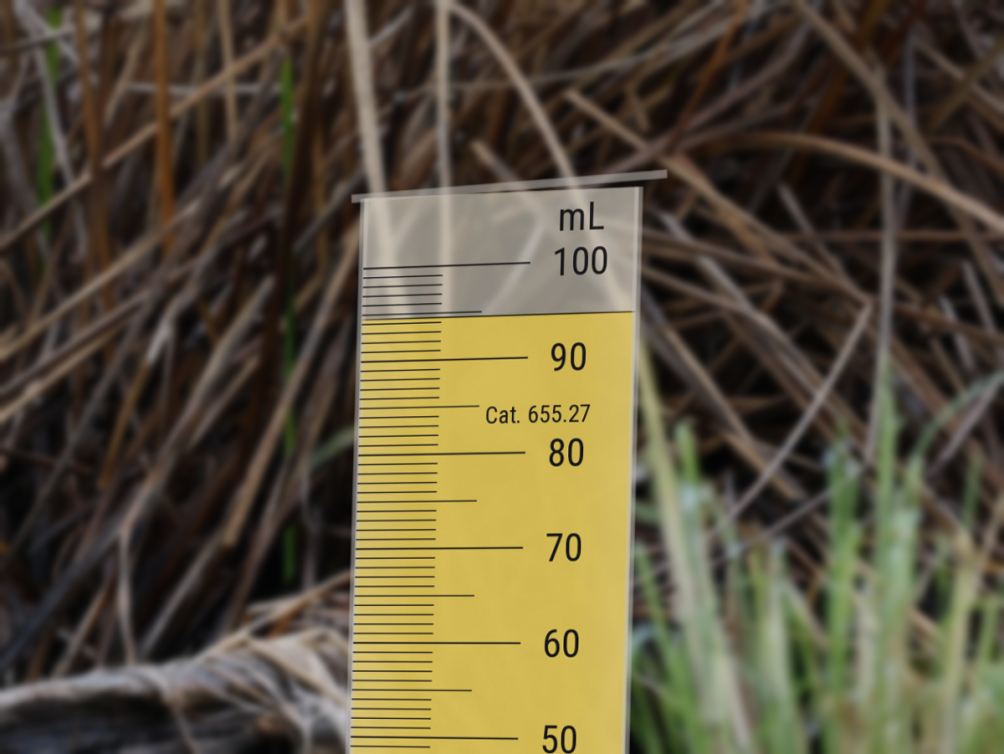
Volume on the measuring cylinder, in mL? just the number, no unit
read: 94.5
